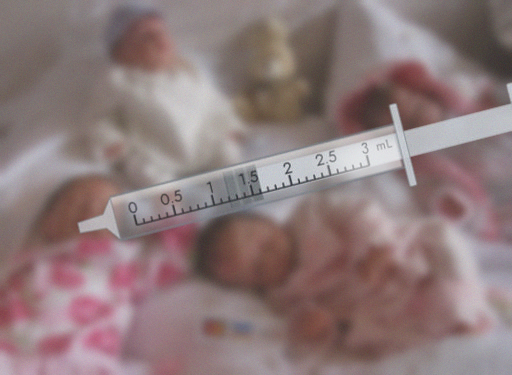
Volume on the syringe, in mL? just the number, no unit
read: 1.2
